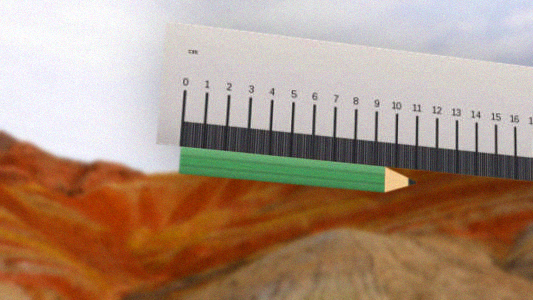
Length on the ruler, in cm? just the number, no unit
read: 11
